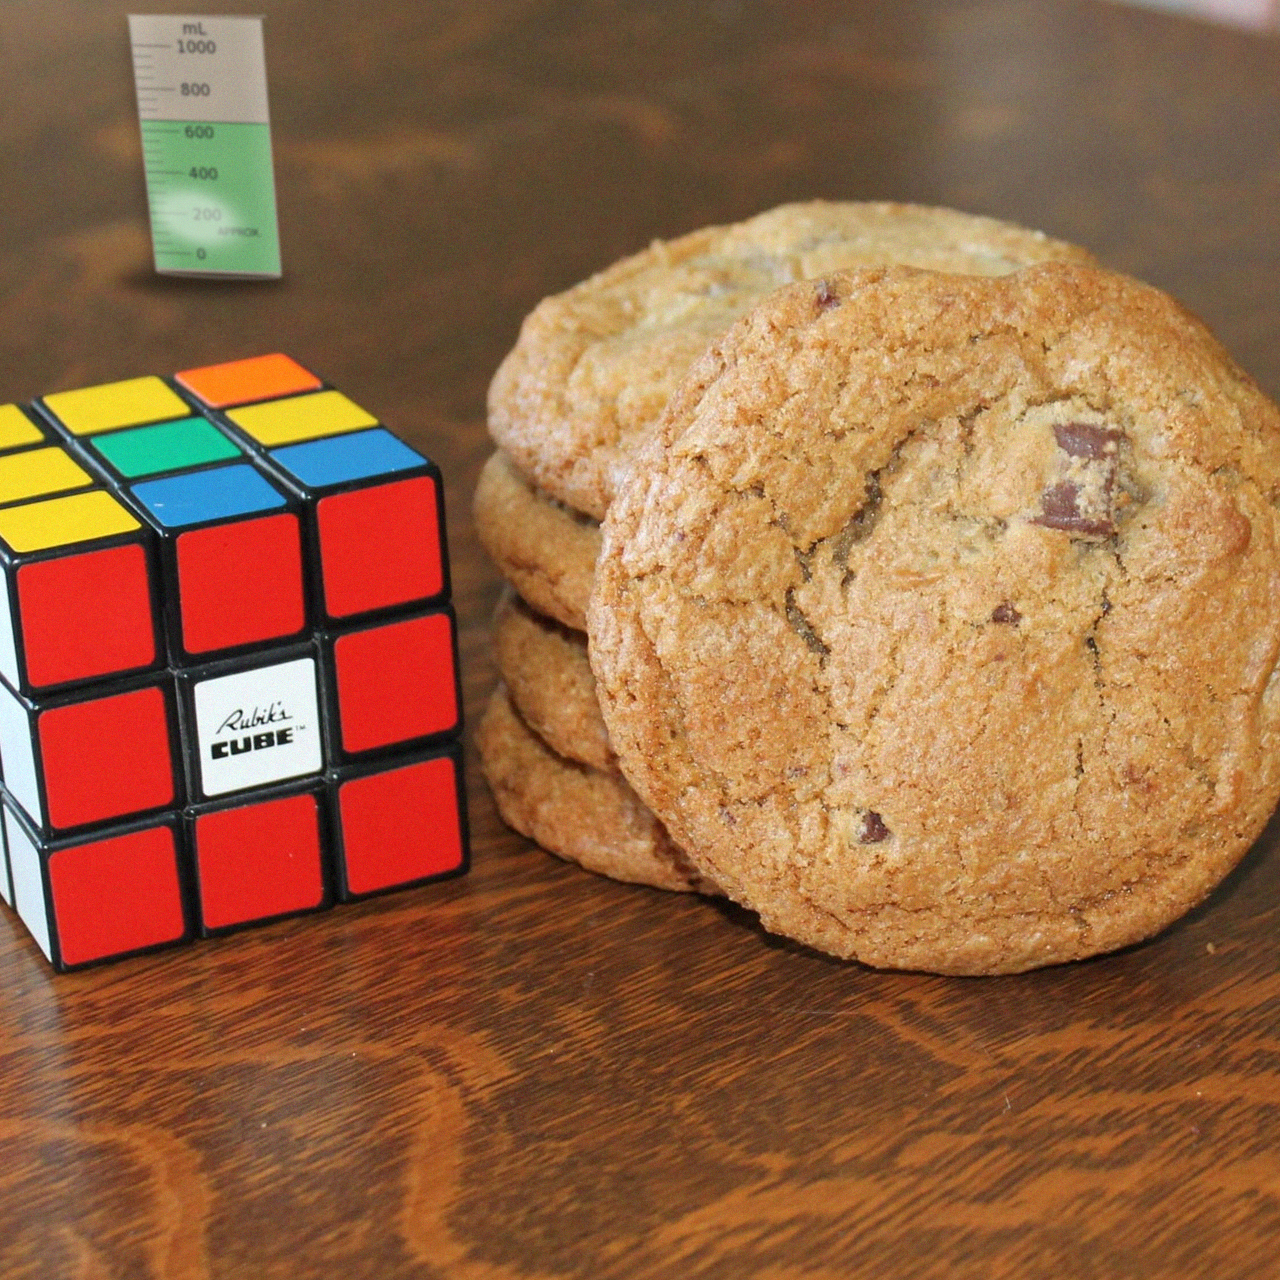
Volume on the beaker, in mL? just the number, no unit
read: 650
